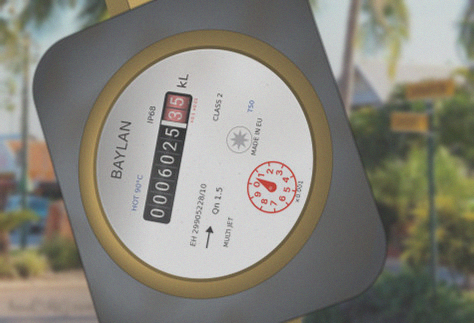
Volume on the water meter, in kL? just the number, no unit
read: 6025.350
